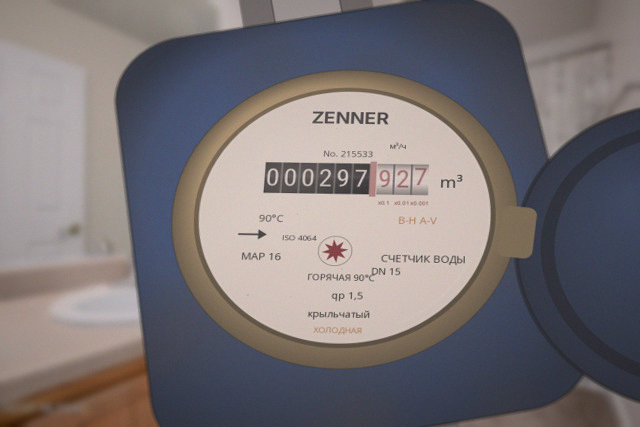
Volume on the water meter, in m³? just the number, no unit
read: 297.927
